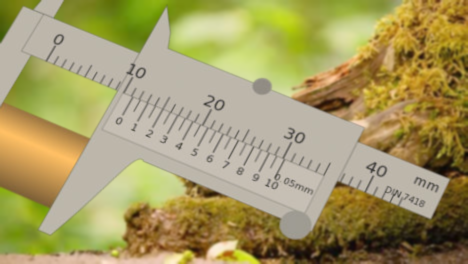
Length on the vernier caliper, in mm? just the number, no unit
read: 11.2
